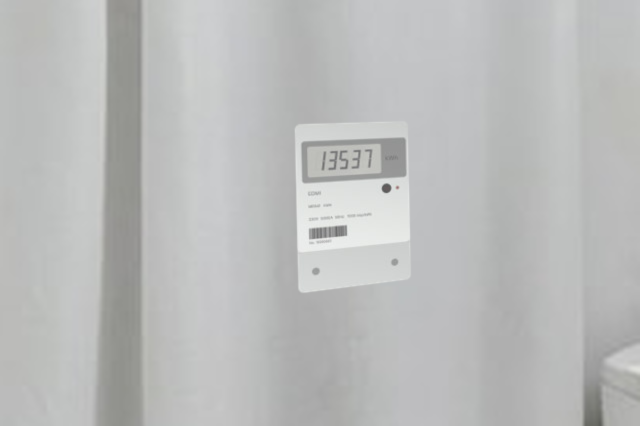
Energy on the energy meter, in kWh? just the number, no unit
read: 13537
